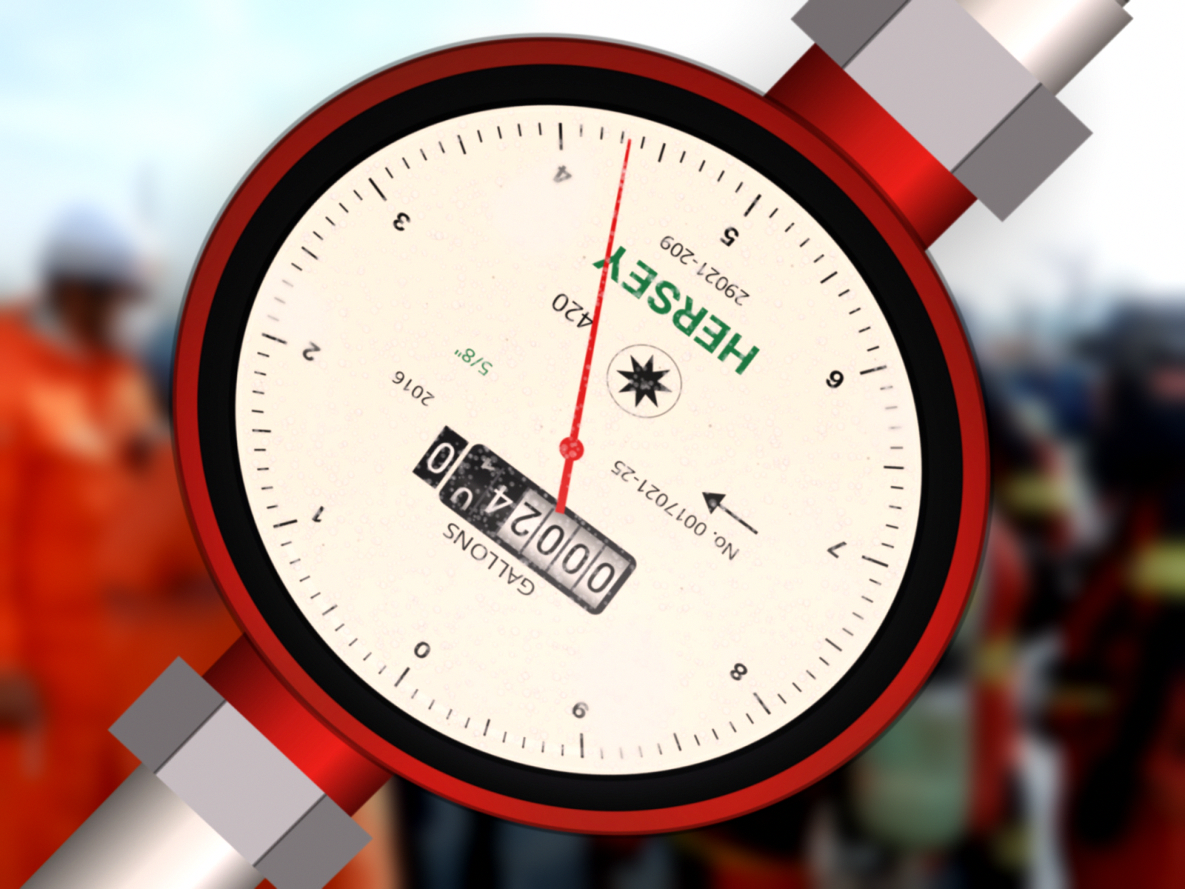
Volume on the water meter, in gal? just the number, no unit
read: 2404.3
